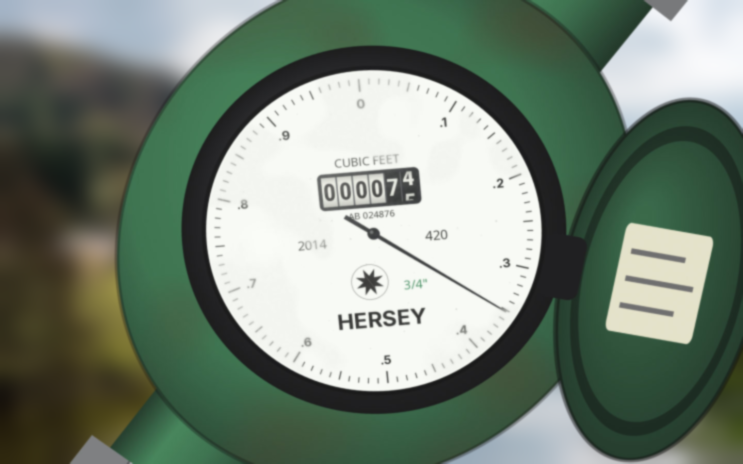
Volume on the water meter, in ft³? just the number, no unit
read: 74.35
